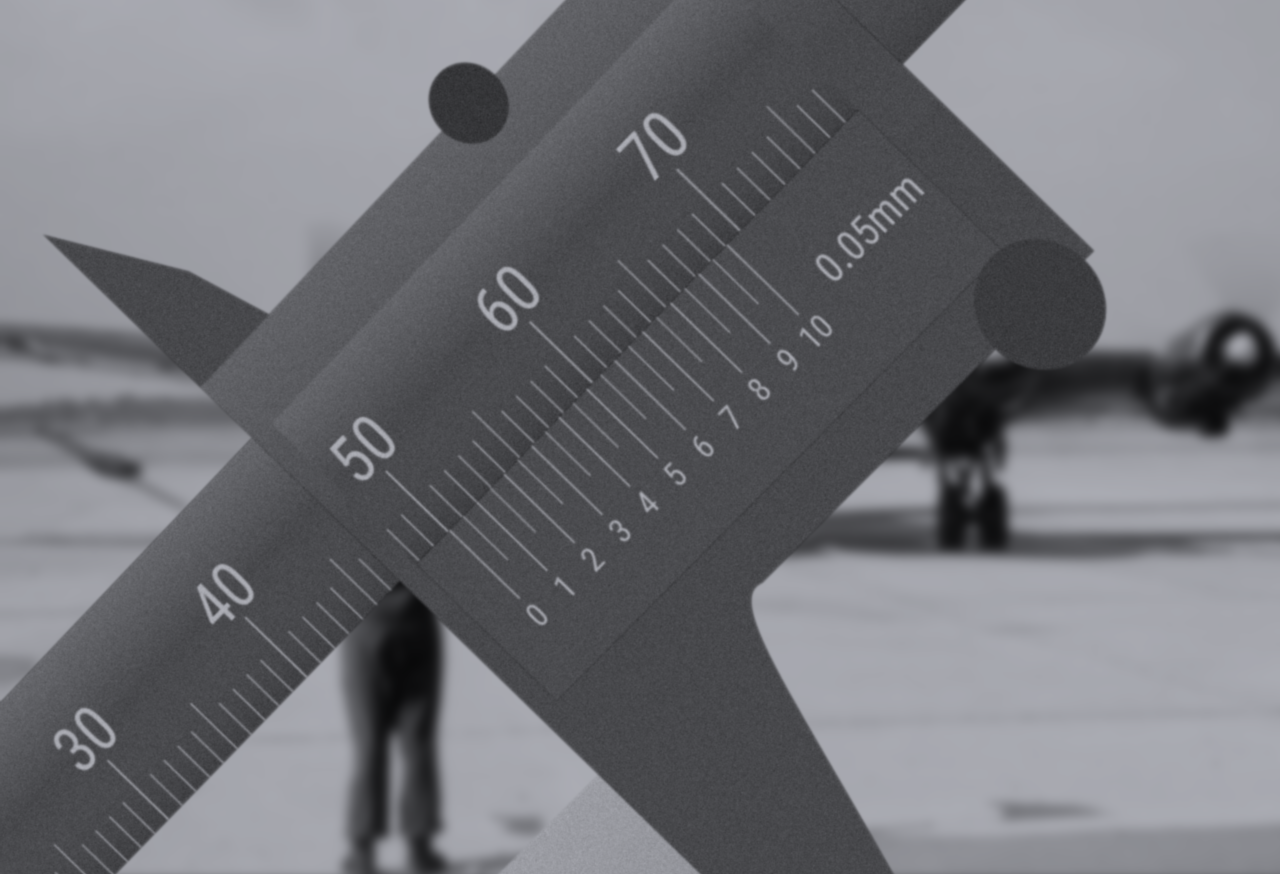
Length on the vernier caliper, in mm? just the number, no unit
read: 50.1
